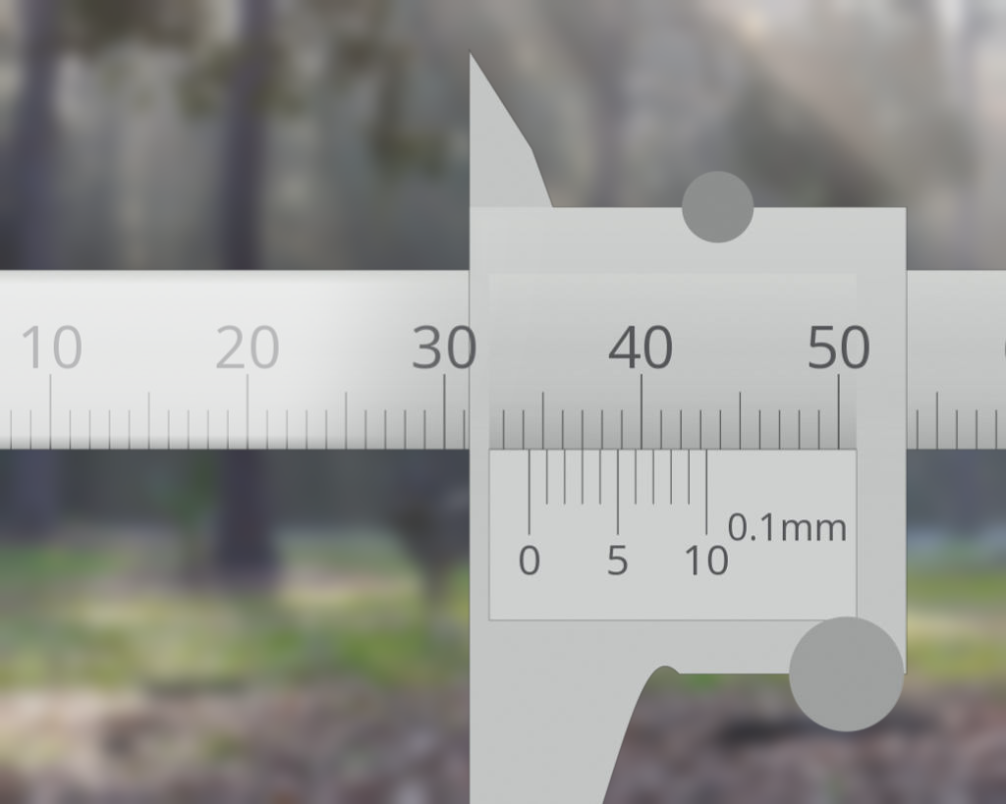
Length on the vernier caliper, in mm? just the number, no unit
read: 34.3
